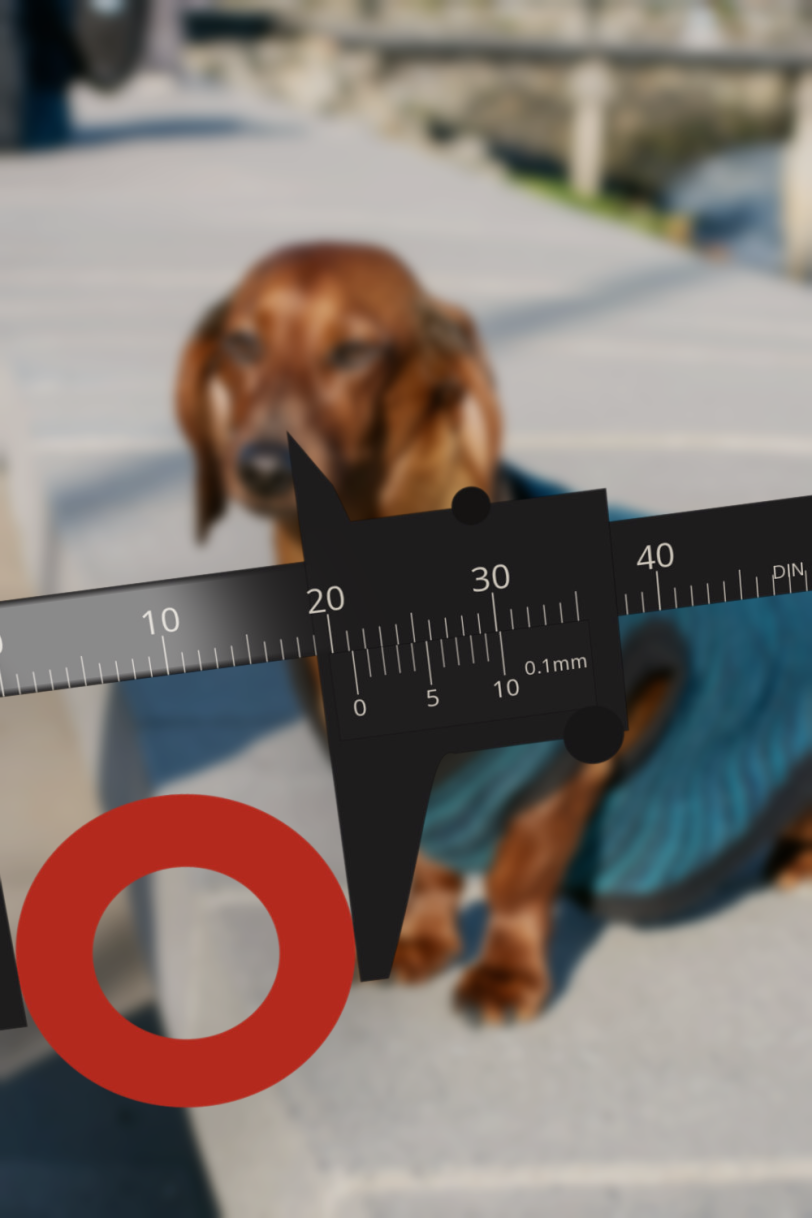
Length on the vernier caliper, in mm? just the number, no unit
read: 21.2
